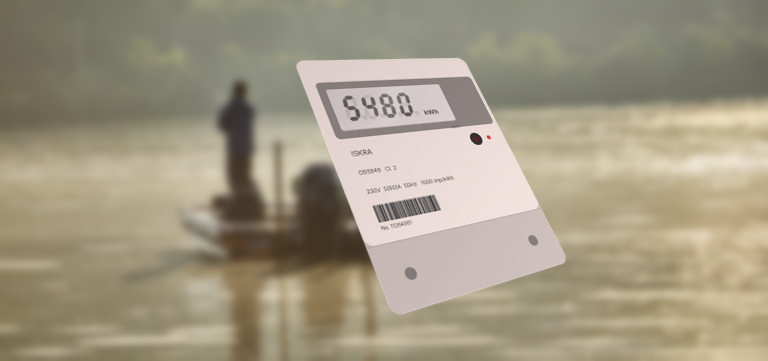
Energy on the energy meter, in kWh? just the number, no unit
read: 5480
